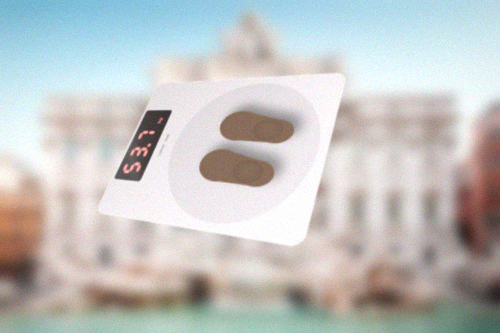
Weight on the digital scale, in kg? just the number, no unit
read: 53.7
